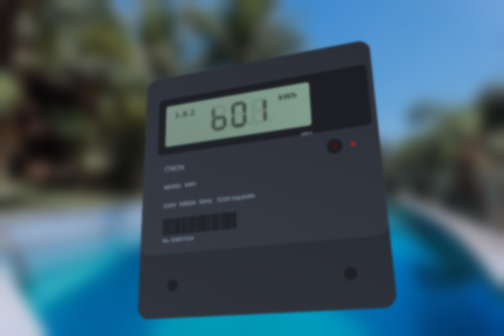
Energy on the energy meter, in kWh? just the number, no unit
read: 601
